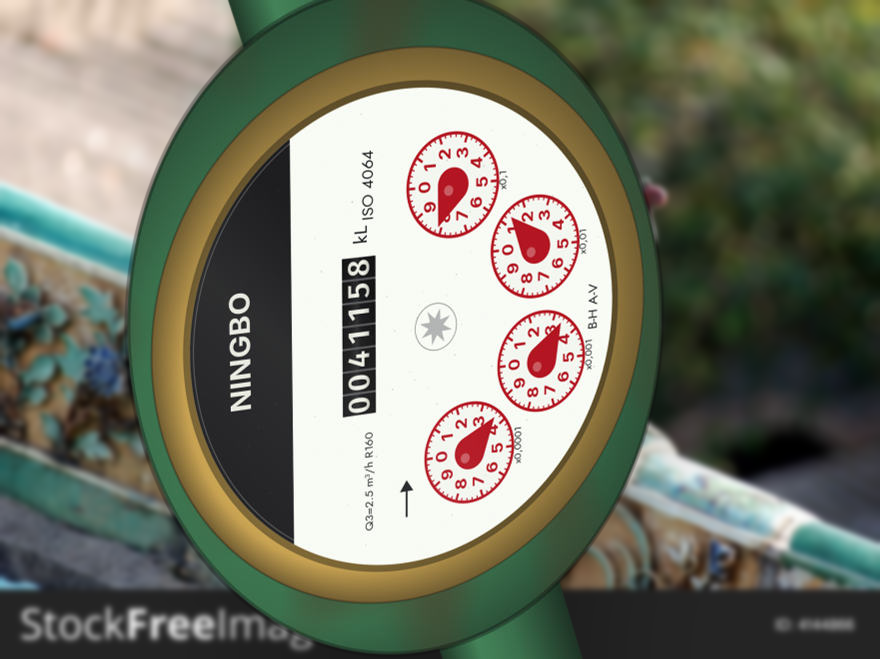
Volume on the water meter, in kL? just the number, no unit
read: 41158.8133
